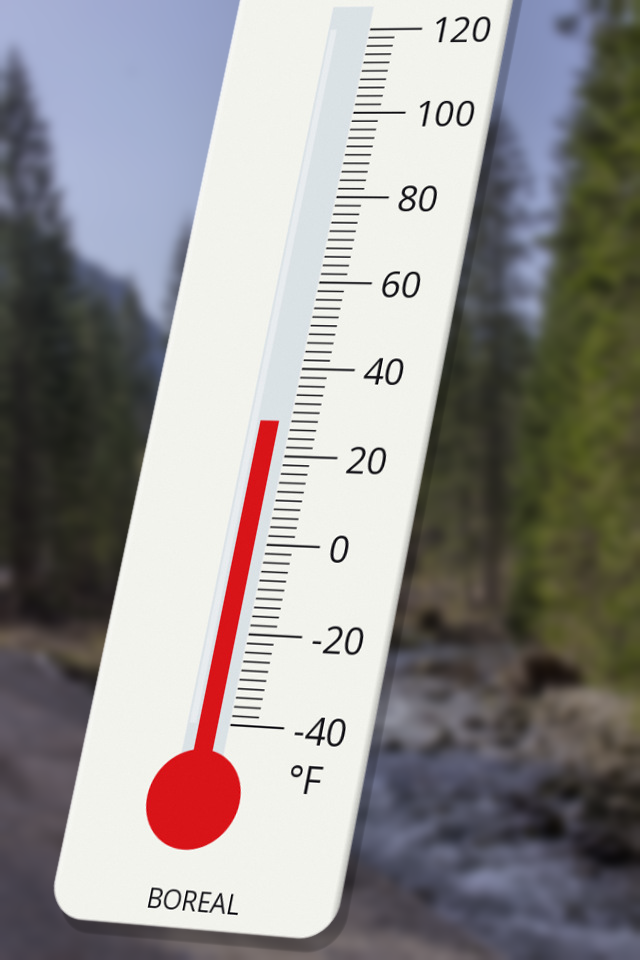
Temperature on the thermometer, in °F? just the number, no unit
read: 28
